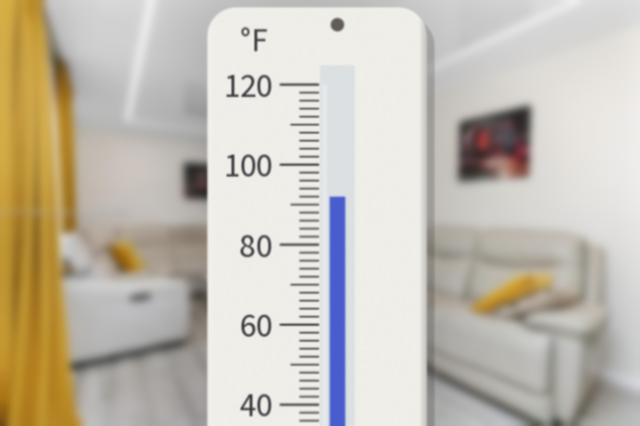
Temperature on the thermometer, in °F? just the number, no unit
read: 92
